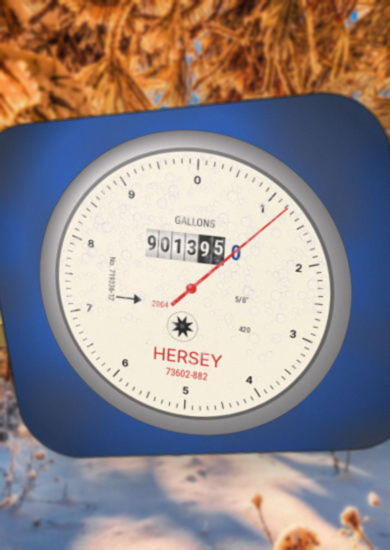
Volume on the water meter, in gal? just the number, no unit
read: 9013951.2
